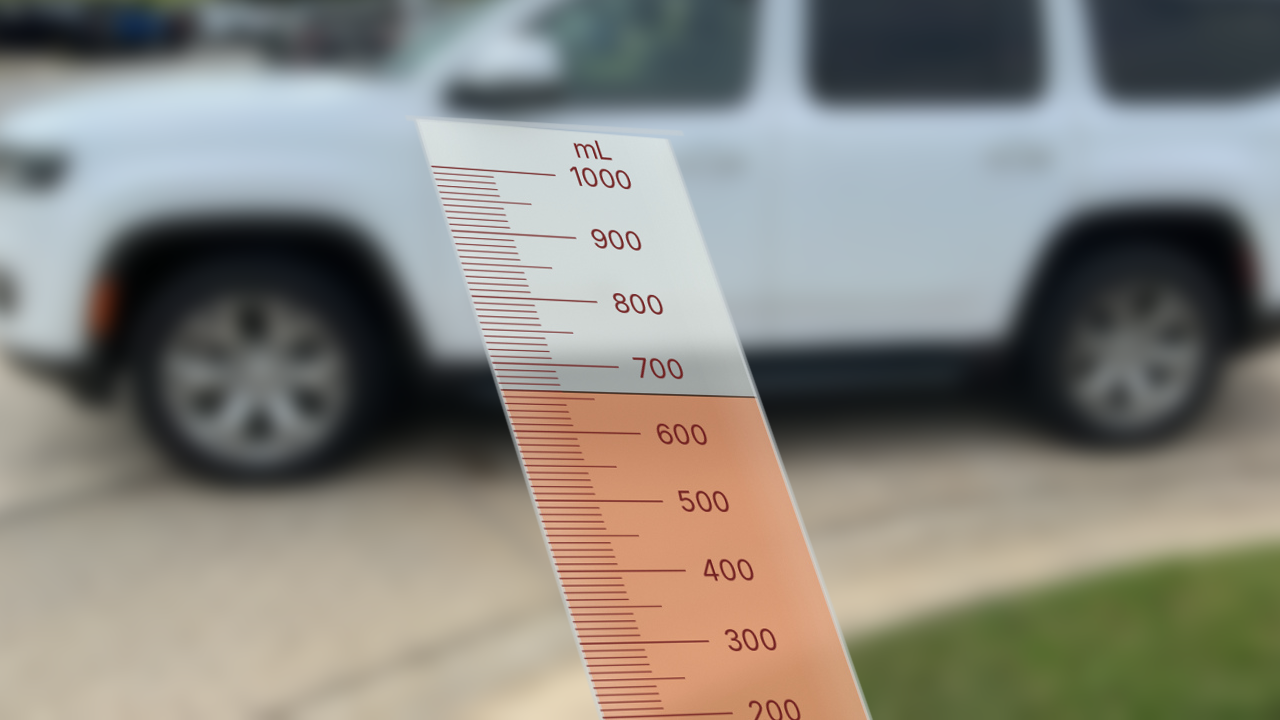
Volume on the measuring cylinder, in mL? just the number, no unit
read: 660
